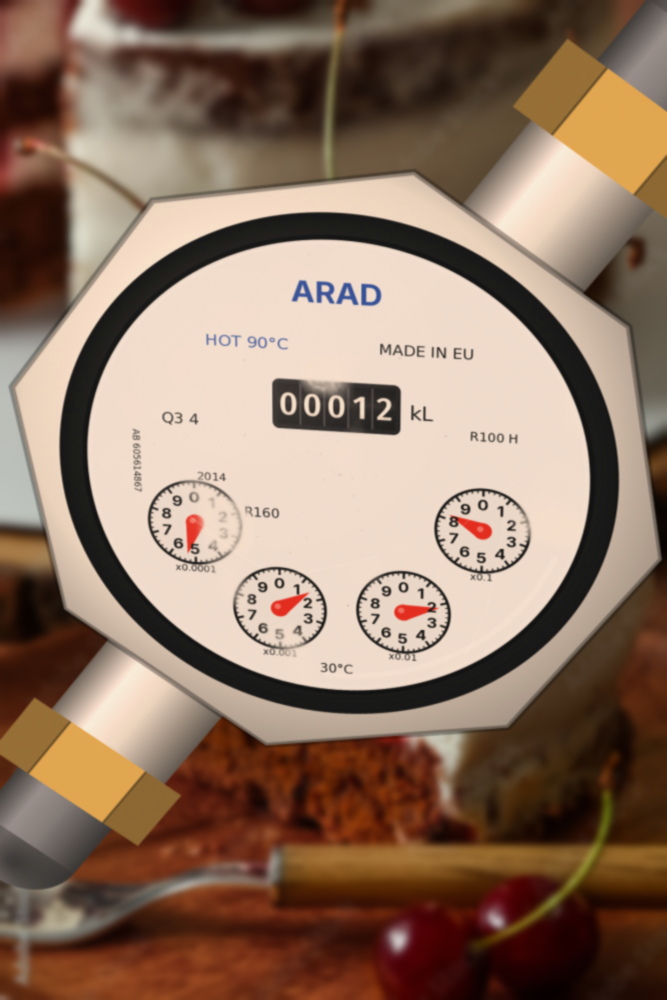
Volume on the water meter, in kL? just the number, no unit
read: 12.8215
